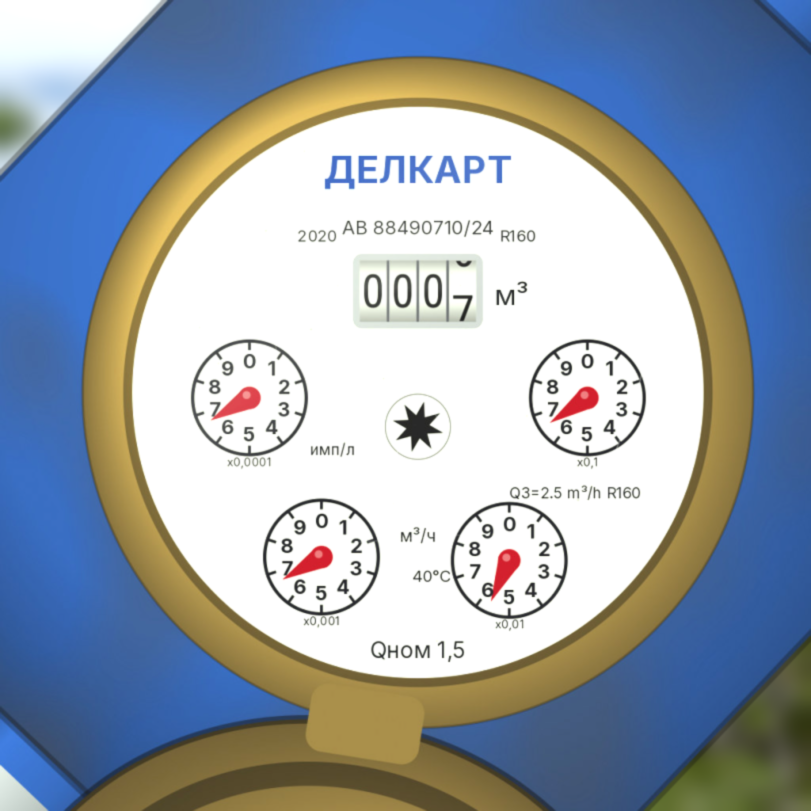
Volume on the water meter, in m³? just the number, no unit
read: 6.6566
